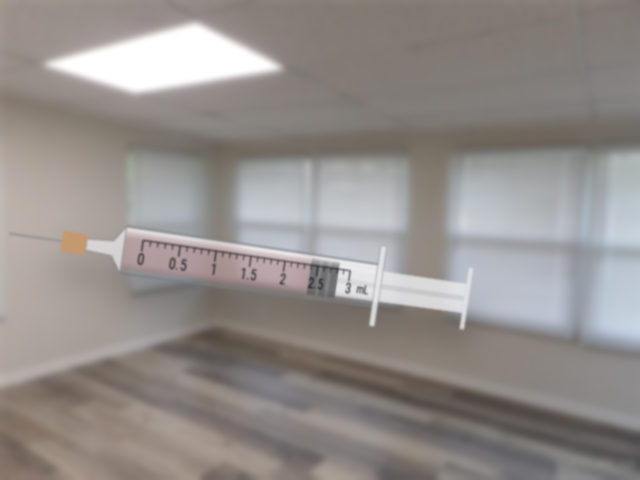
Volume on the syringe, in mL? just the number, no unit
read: 2.4
